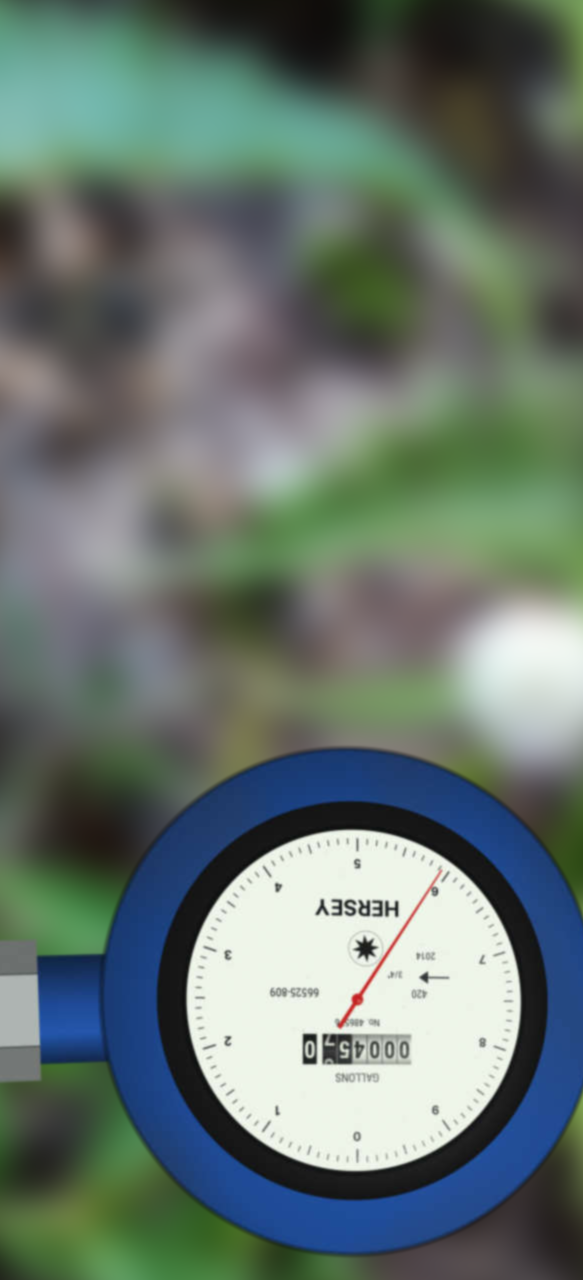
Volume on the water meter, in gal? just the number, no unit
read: 4565.9
